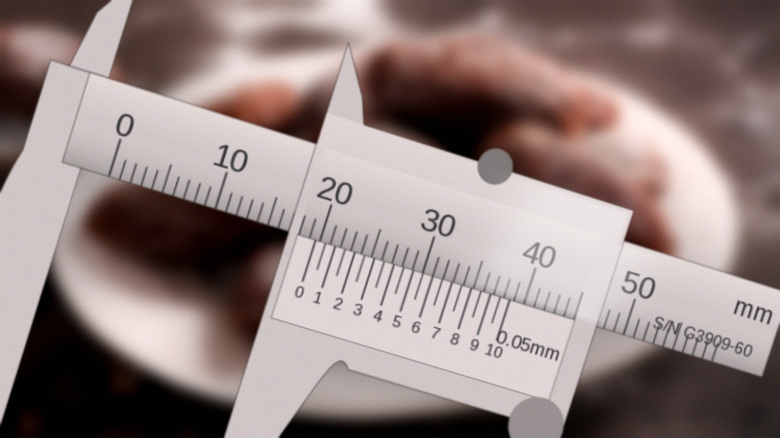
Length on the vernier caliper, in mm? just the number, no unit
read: 19.6
